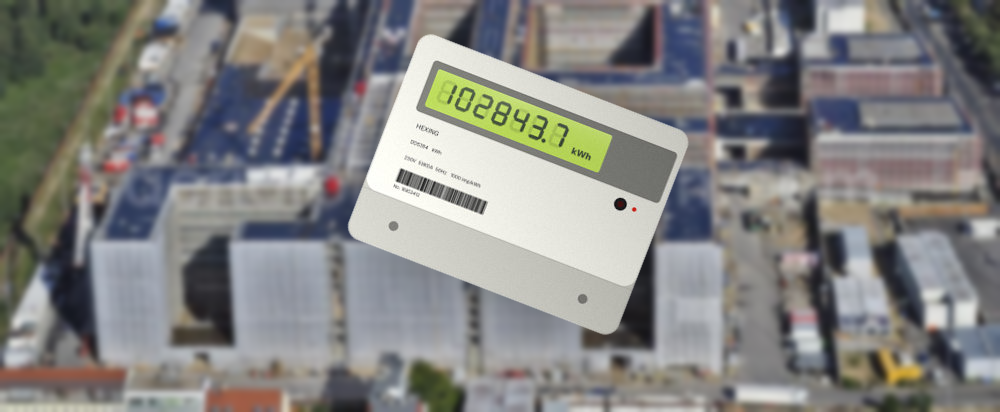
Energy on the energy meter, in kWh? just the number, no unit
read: 102843.7
